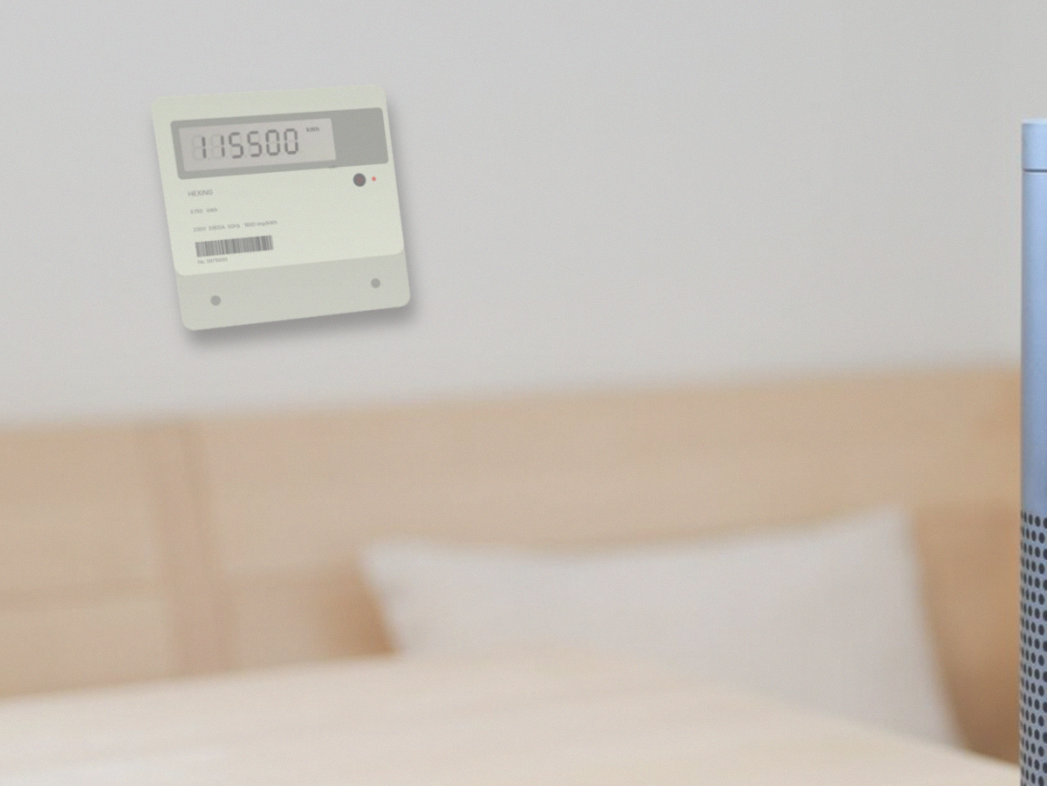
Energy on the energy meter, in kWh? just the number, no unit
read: 115500
